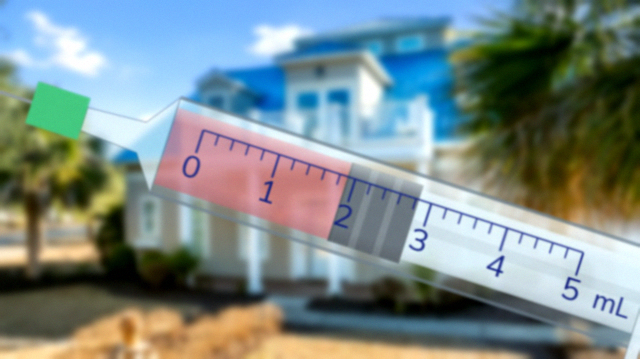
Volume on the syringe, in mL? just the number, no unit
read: 1.9
